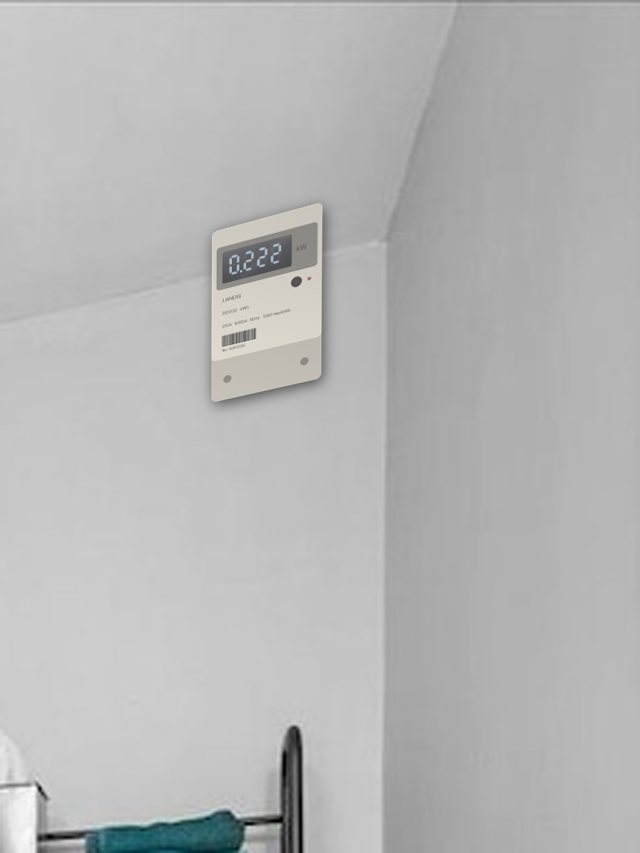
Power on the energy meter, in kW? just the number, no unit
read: 0.222
